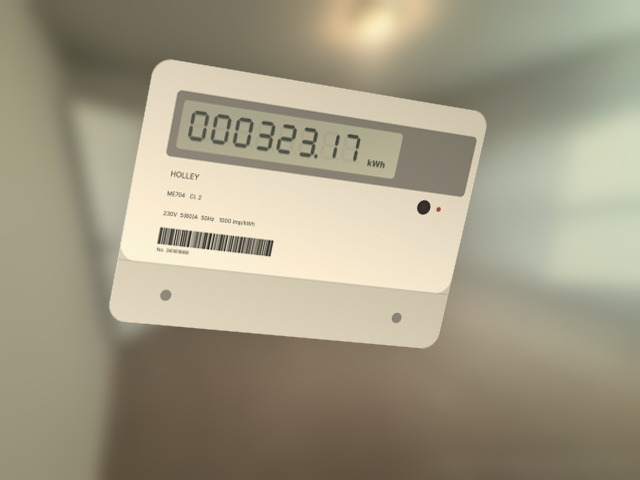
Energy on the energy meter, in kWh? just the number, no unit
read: 323.17
